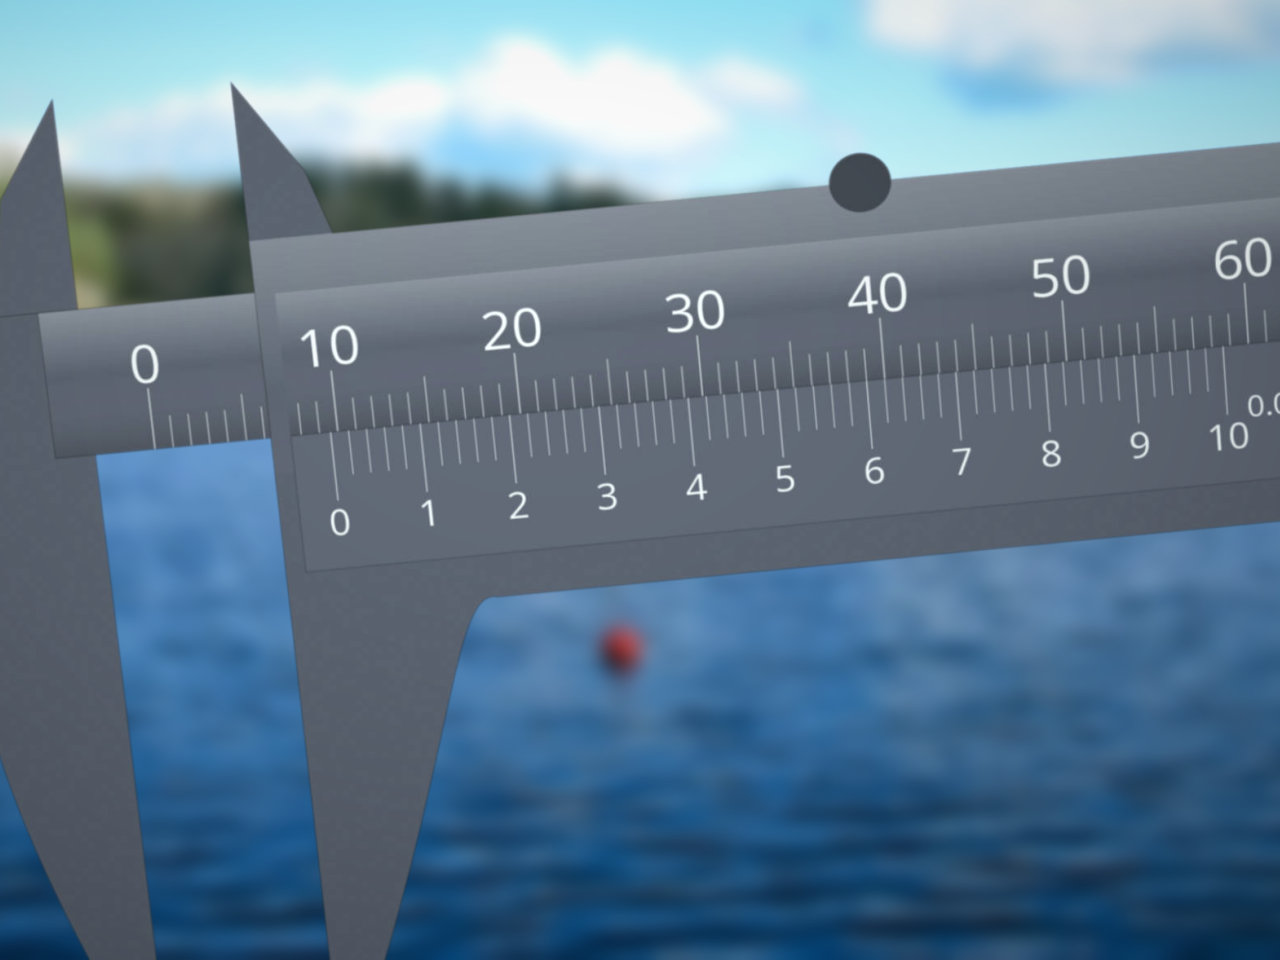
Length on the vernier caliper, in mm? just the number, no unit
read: 9.6
